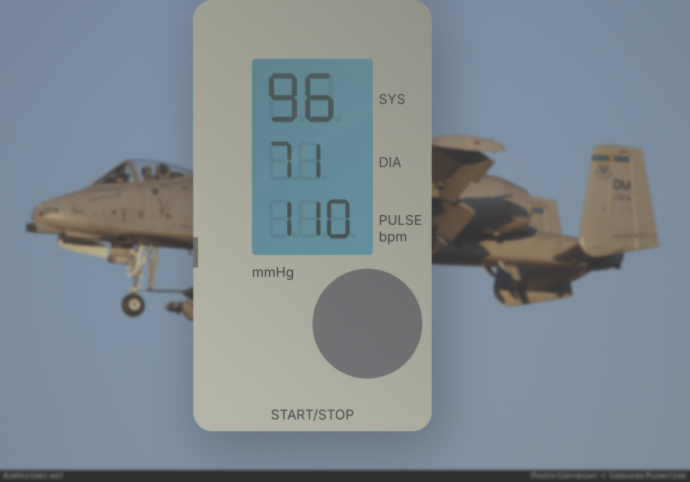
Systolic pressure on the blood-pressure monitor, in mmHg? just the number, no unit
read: 96
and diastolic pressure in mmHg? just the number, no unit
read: 71
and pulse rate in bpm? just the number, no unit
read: 110
